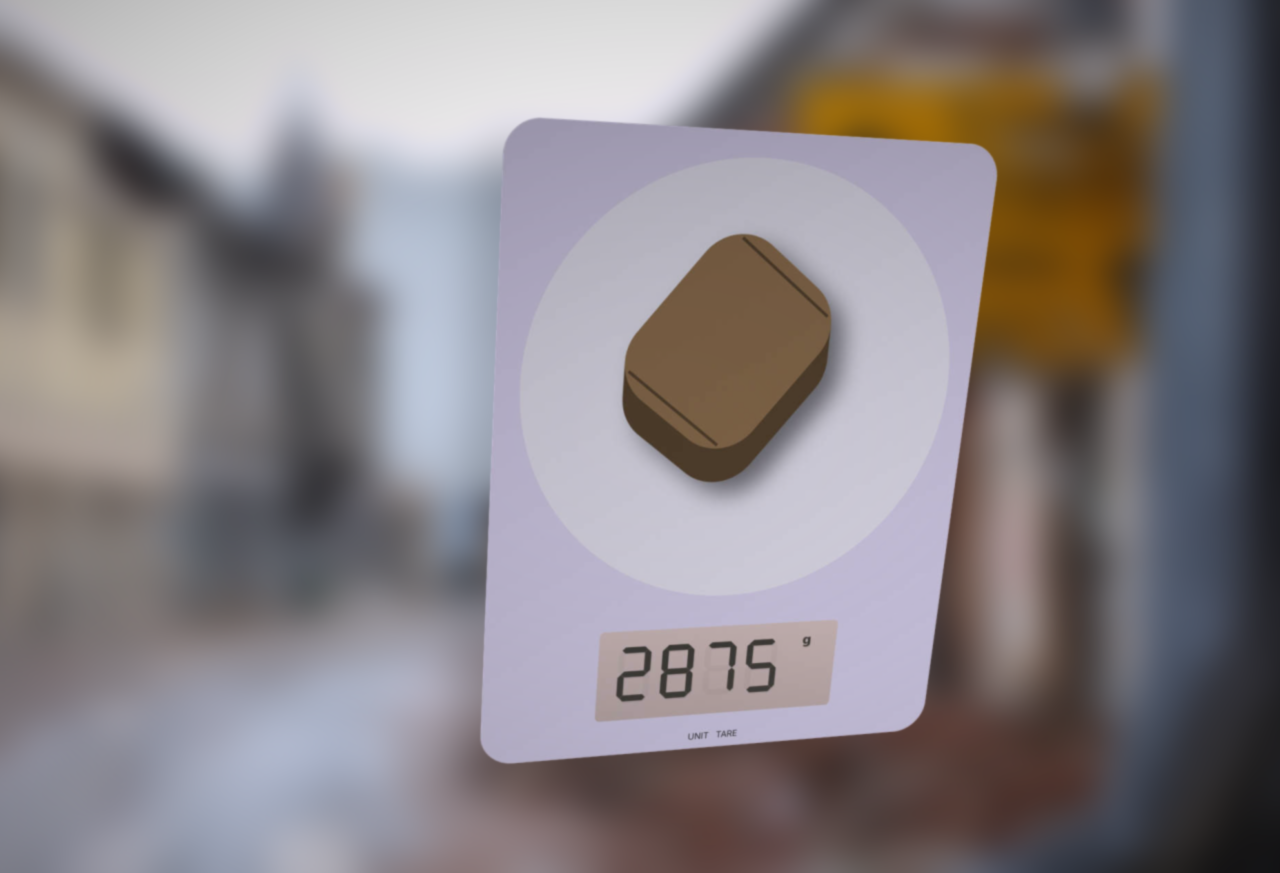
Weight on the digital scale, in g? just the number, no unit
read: 2875
